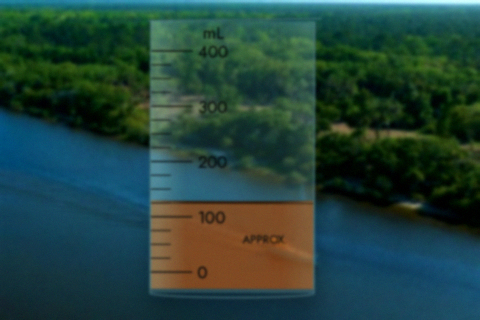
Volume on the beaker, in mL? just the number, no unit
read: 125
